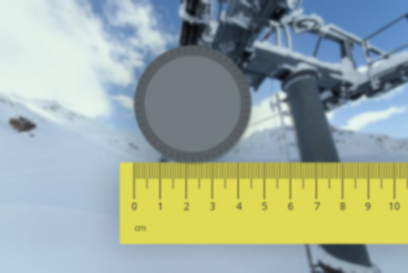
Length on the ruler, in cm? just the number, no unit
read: 4.5
